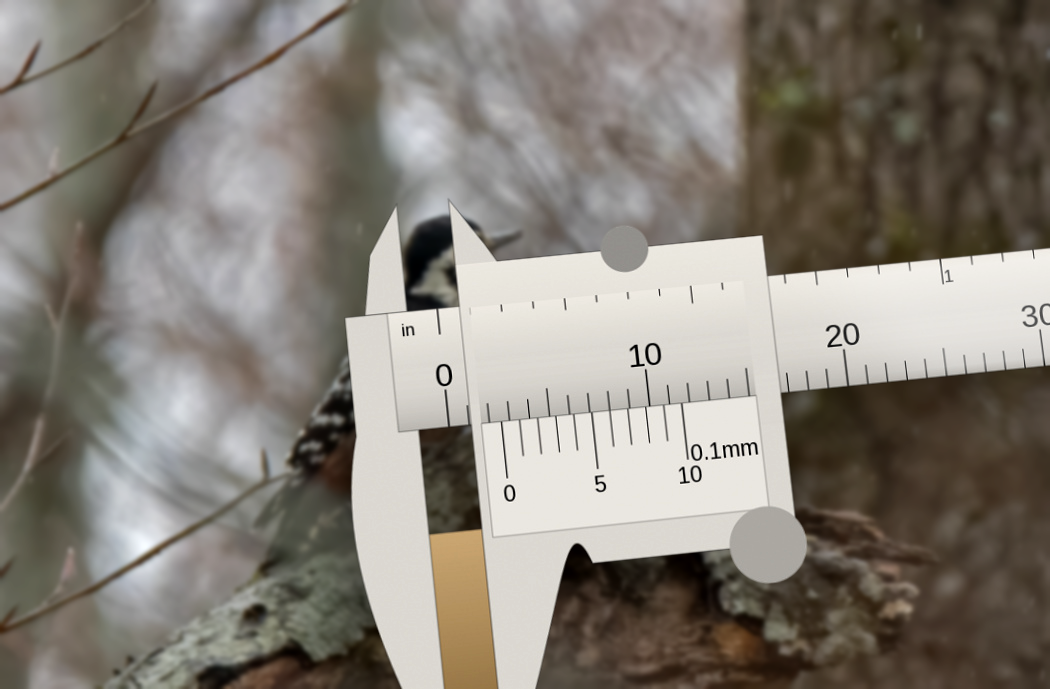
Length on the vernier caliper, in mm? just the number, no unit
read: 2.6
